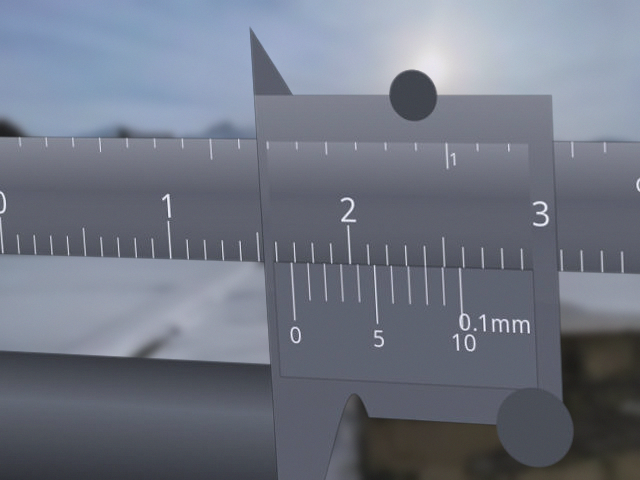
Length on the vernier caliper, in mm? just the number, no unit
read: 16.8
